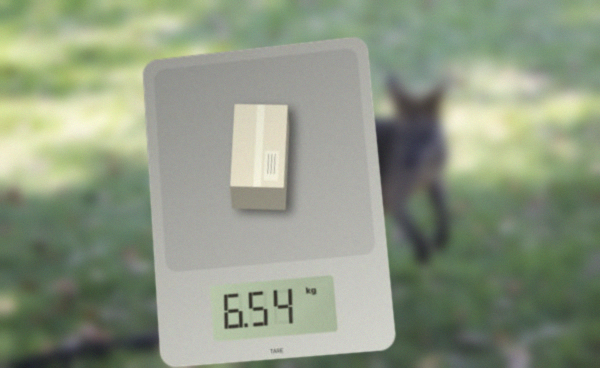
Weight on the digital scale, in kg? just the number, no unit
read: 6.54
